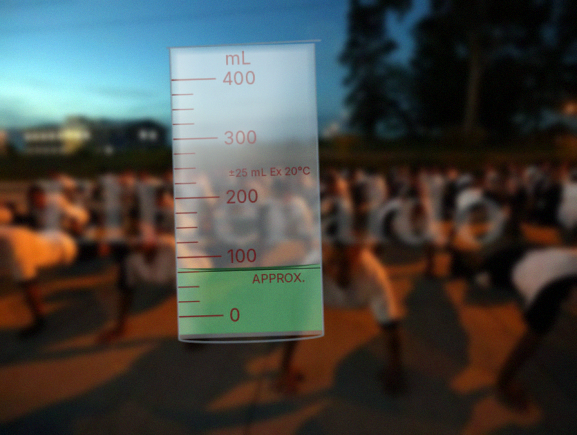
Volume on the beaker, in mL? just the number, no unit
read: 75
